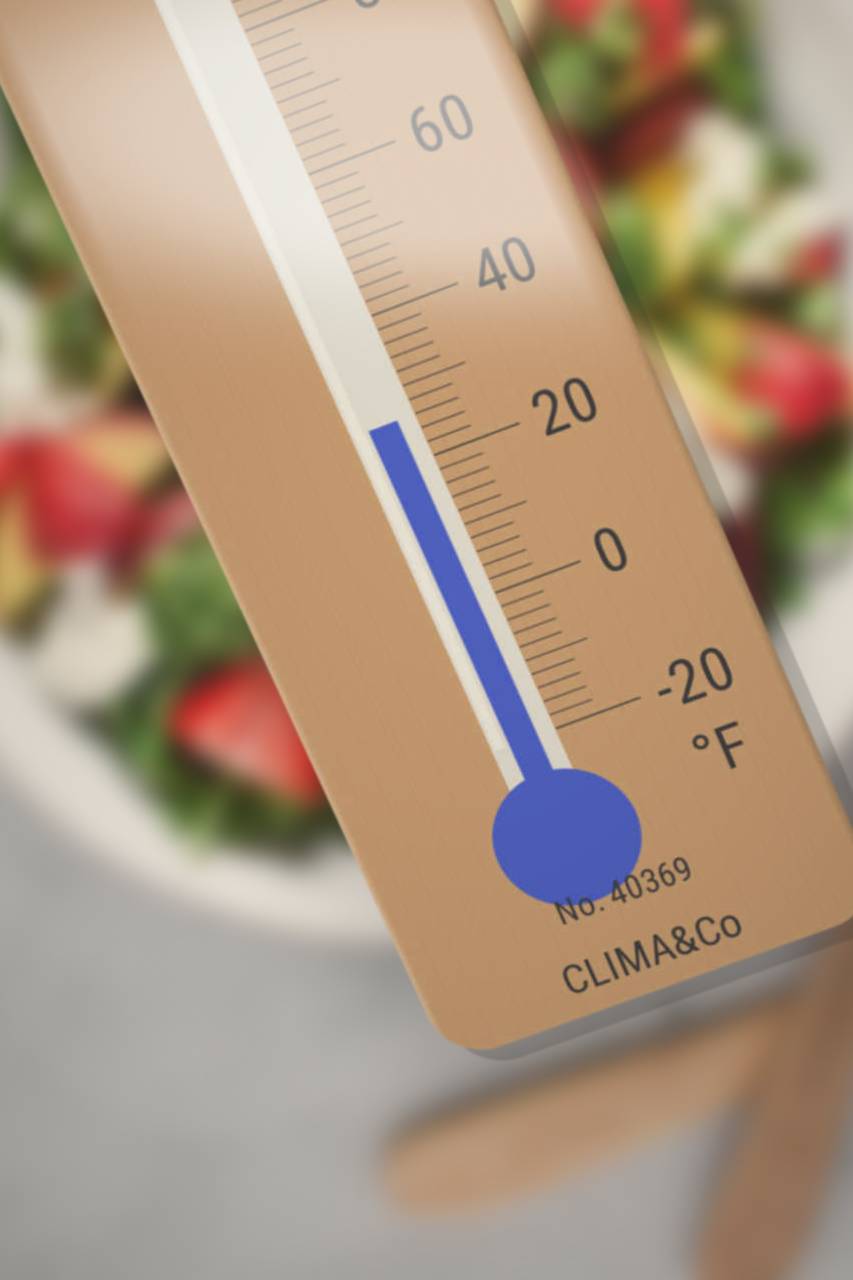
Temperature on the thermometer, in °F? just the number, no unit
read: 26
